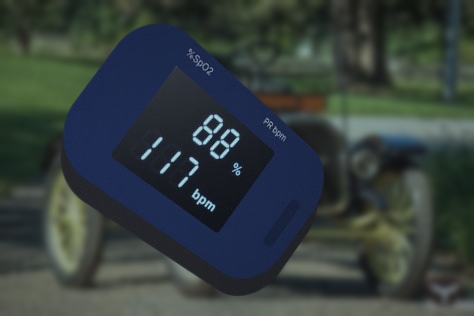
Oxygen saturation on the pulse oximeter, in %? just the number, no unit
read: 88
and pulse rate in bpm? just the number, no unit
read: 117
